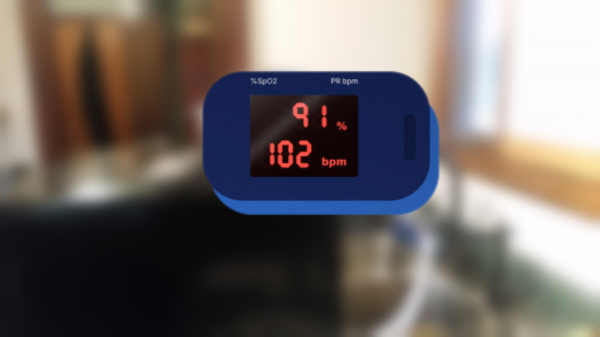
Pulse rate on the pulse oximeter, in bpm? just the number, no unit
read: 102
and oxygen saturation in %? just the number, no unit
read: 91
